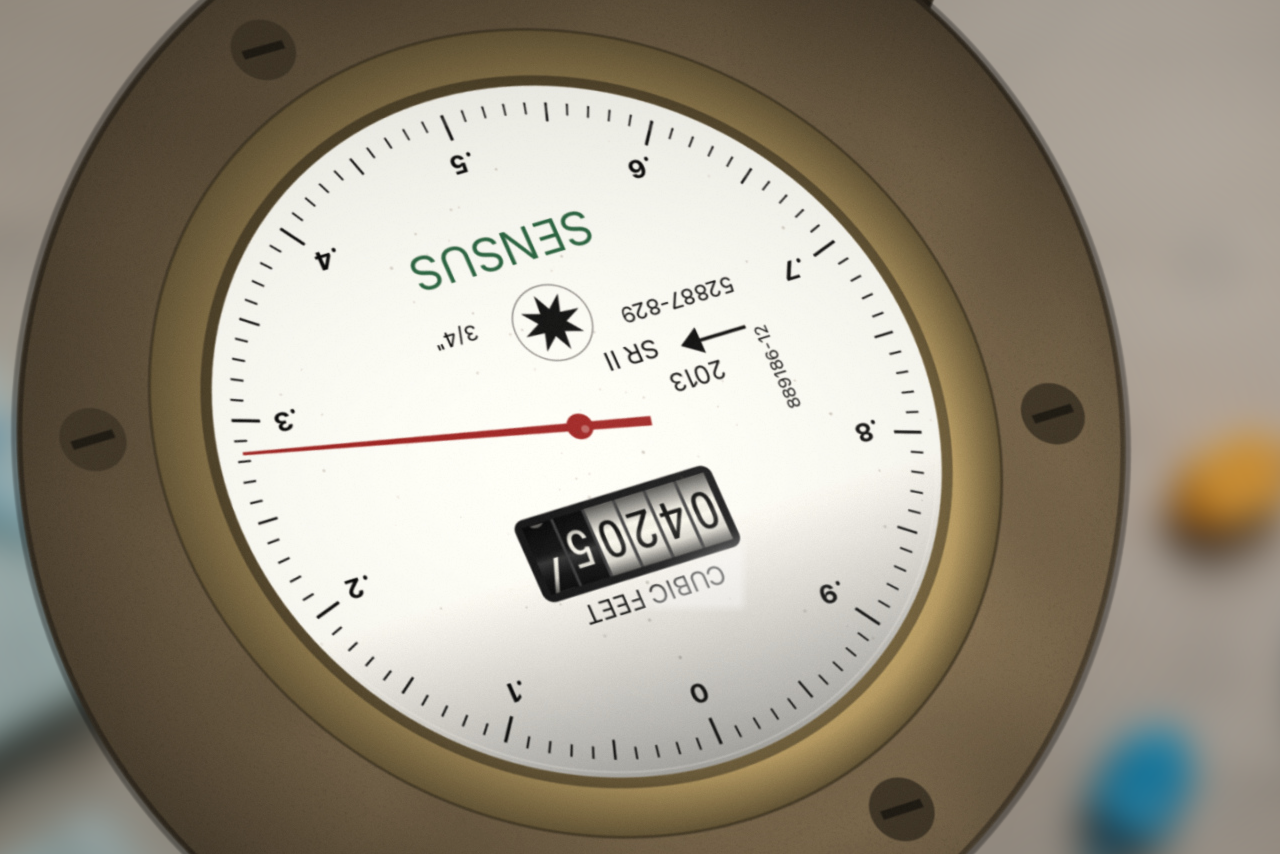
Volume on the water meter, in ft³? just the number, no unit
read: 42057.28
